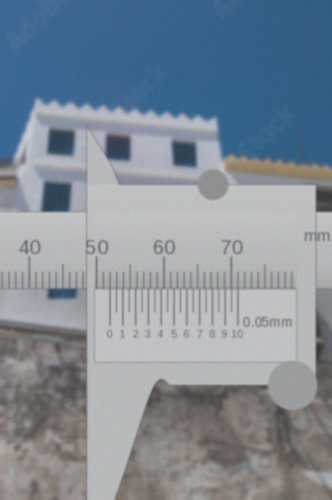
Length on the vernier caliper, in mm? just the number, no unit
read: 52.0
